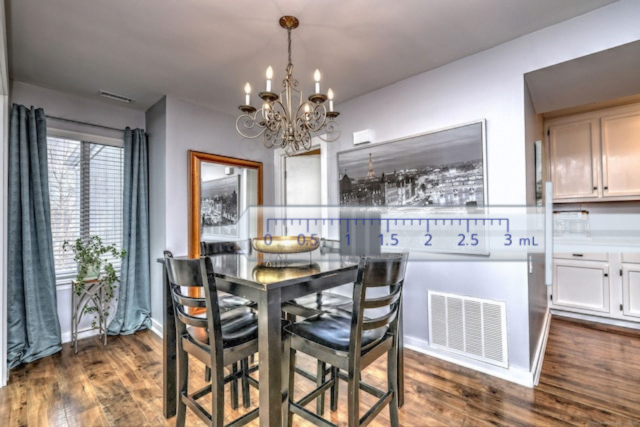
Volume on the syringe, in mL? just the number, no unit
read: 0.9
